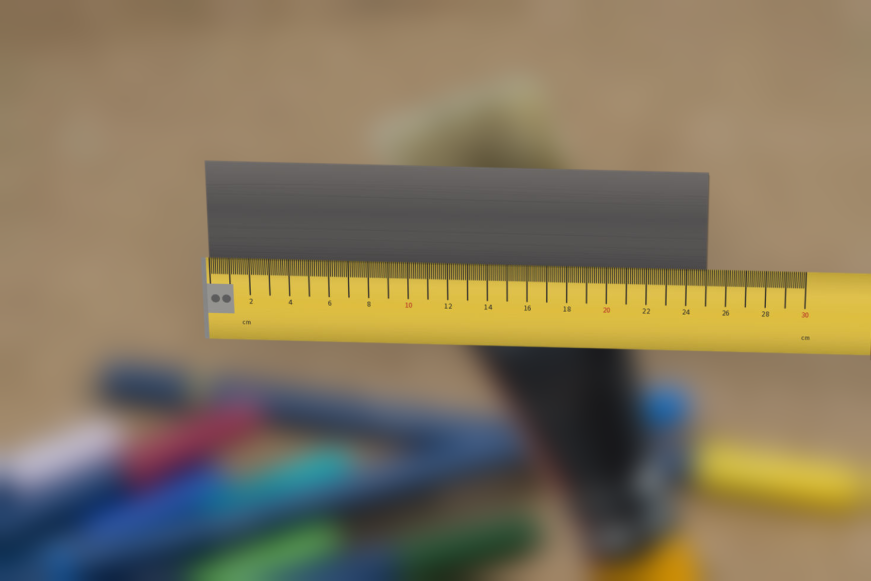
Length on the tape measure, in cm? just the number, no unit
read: 25
